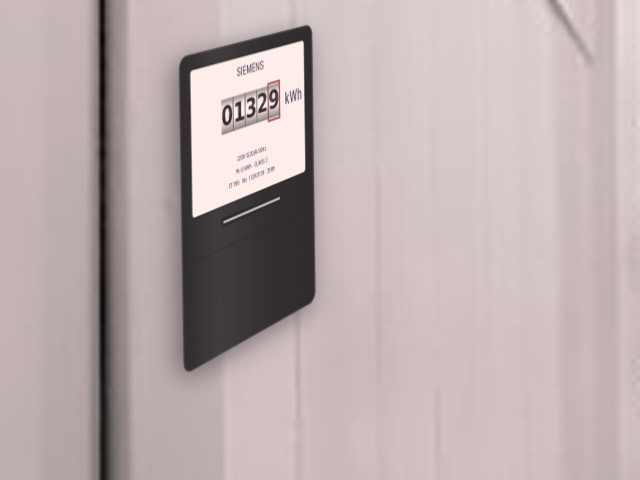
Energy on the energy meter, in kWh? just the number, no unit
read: 132.9
